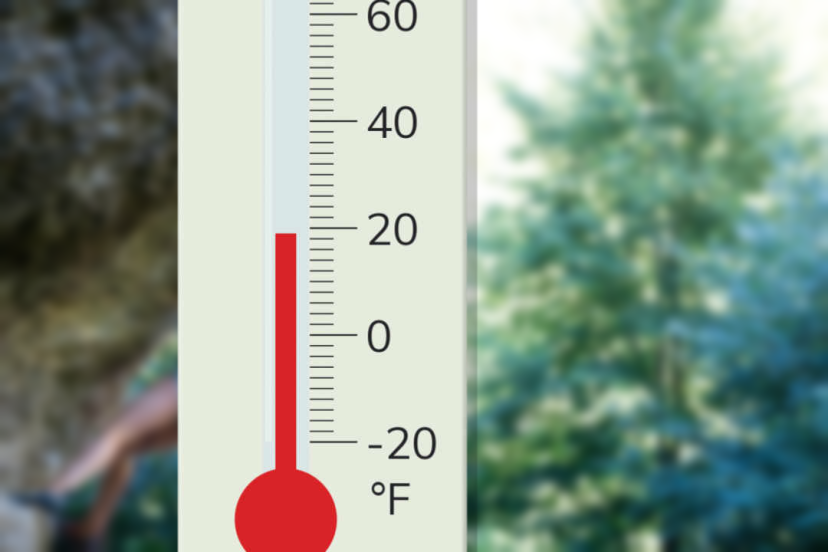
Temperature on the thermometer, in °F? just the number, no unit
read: 19
